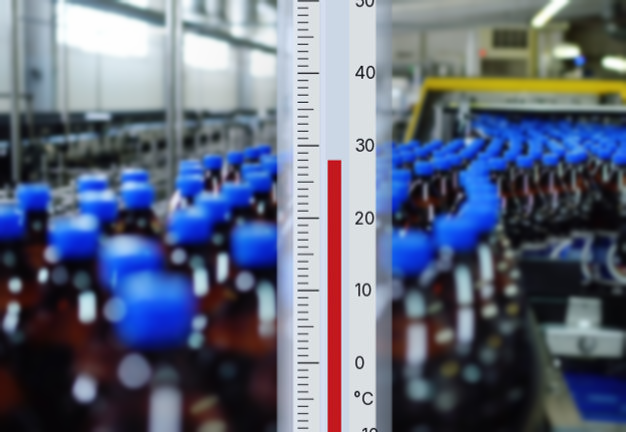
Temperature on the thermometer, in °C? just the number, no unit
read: 28
